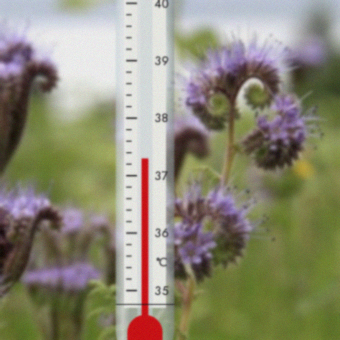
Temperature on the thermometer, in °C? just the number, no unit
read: 37.3
